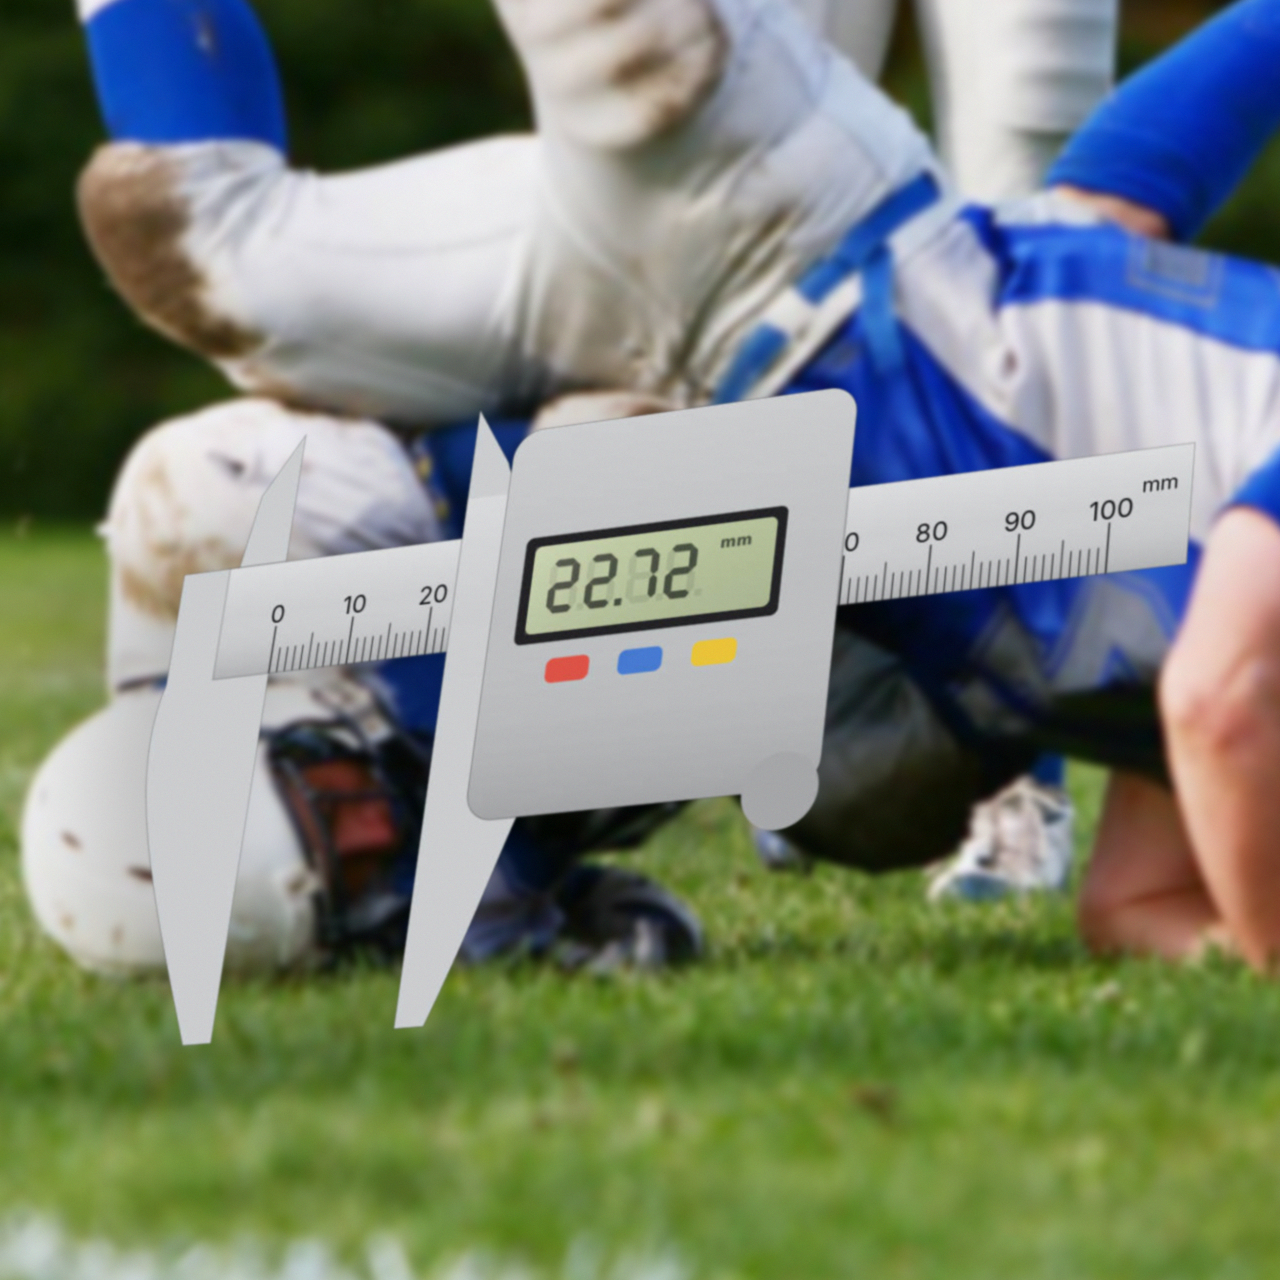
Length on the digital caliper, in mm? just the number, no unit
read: 22.72
